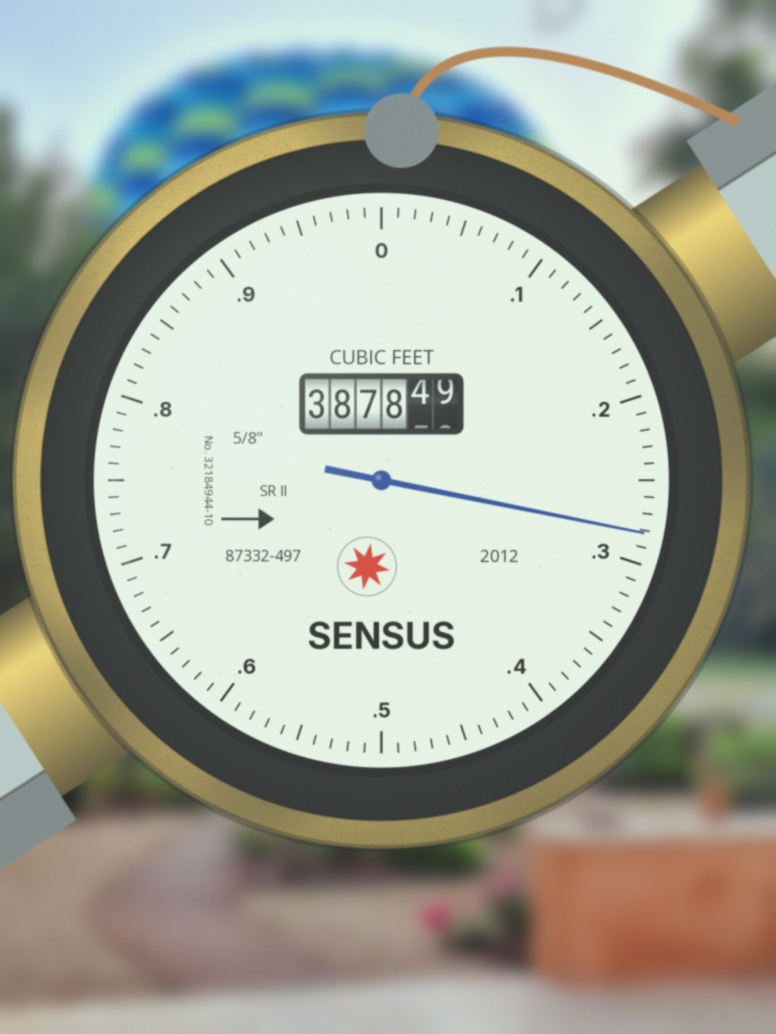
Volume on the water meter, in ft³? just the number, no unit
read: 387849.28
